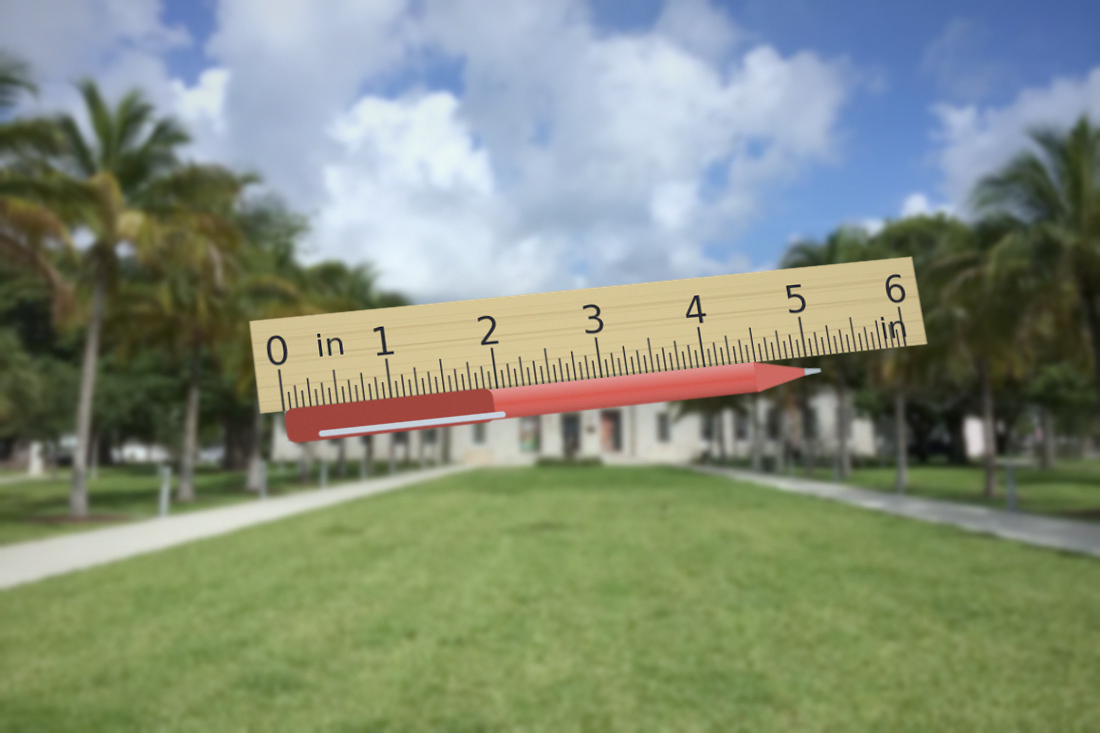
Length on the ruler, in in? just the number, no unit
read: 5.125
